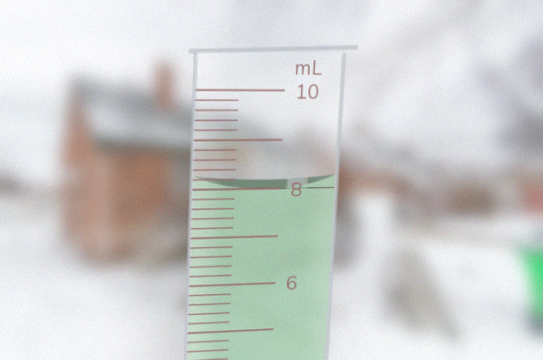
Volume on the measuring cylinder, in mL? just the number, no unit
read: 8
